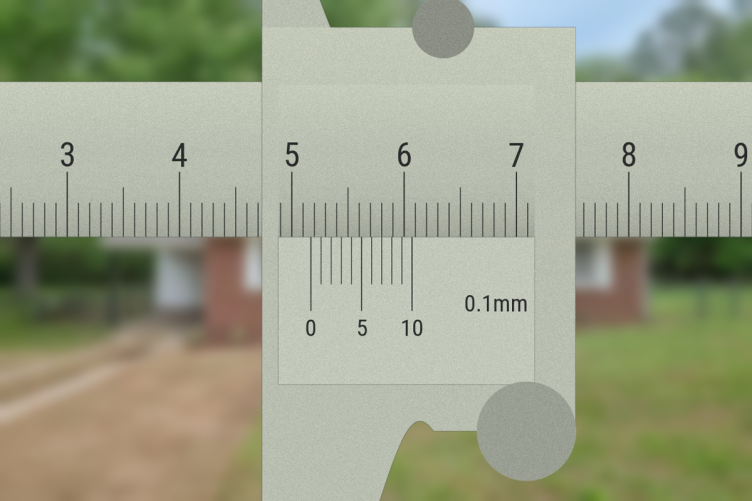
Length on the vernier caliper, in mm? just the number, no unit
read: 51.7
